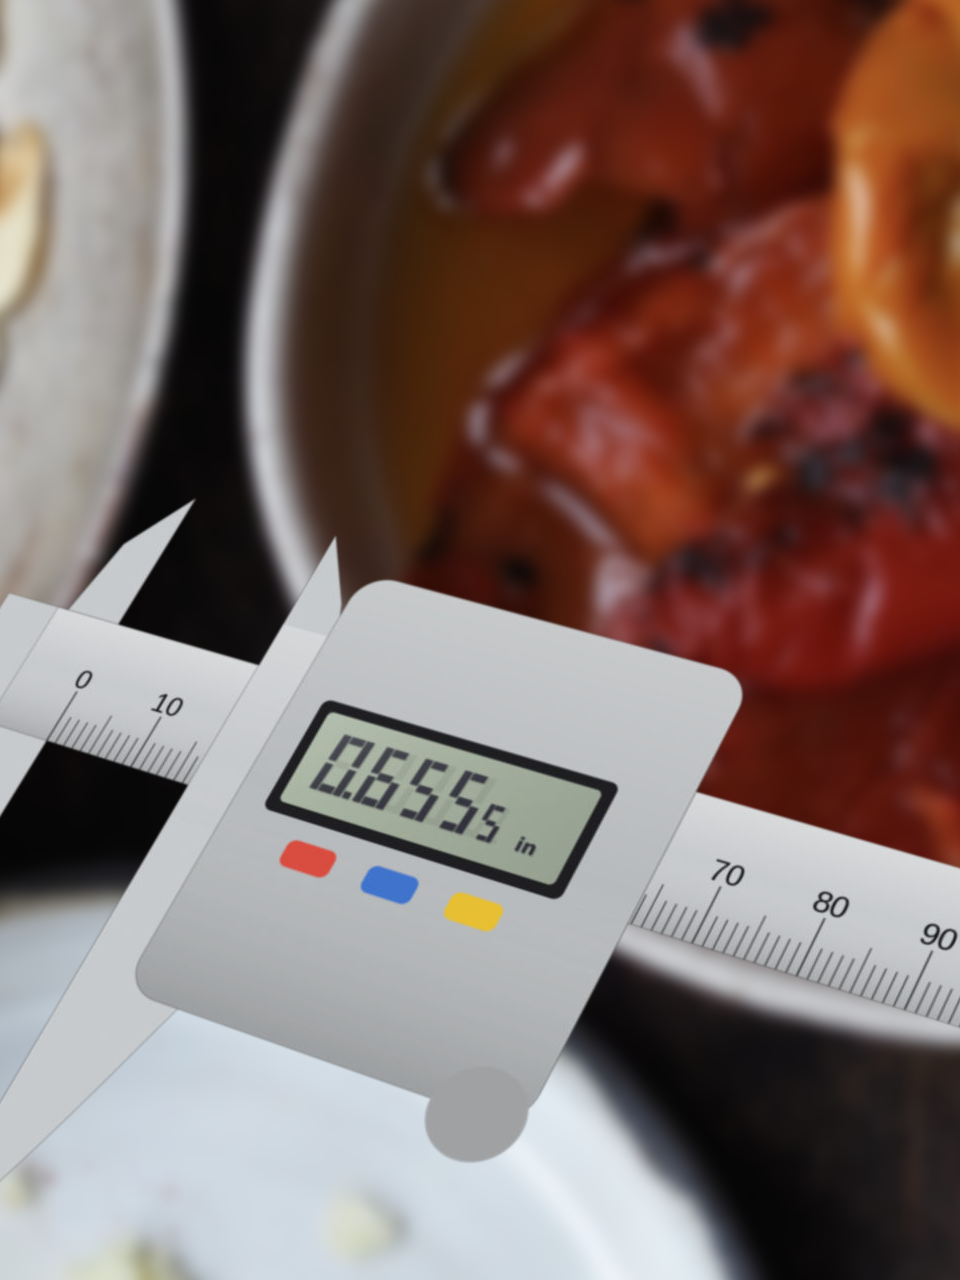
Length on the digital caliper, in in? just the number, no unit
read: 0.6555
